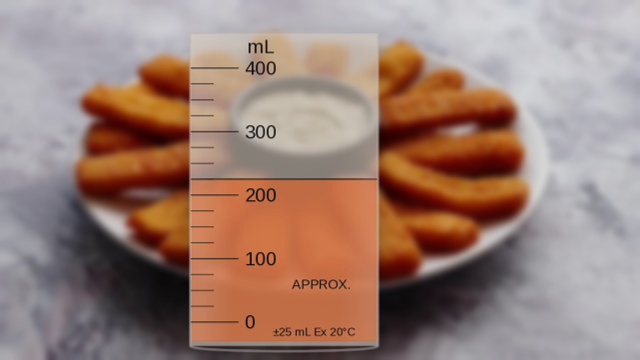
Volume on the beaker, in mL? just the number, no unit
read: 225
